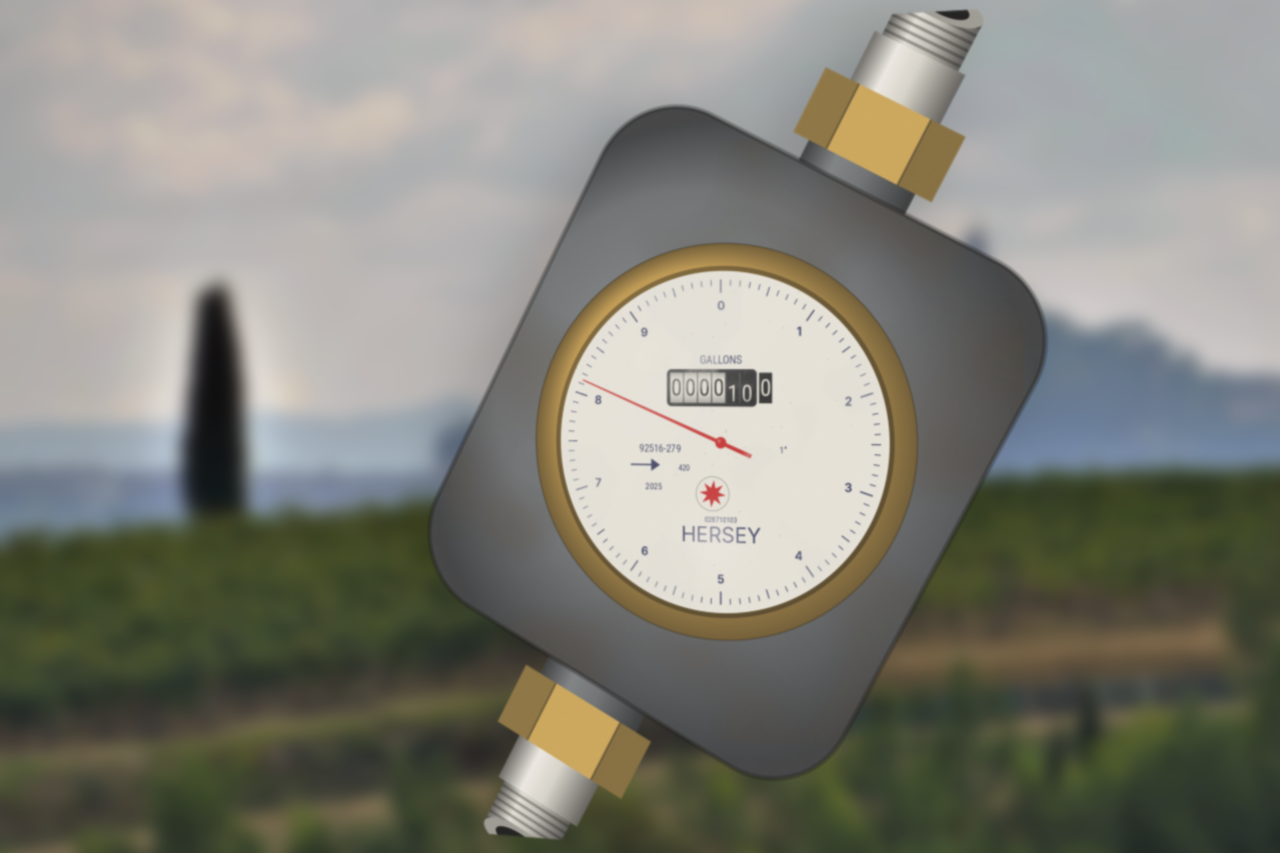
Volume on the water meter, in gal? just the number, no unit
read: 98.1
